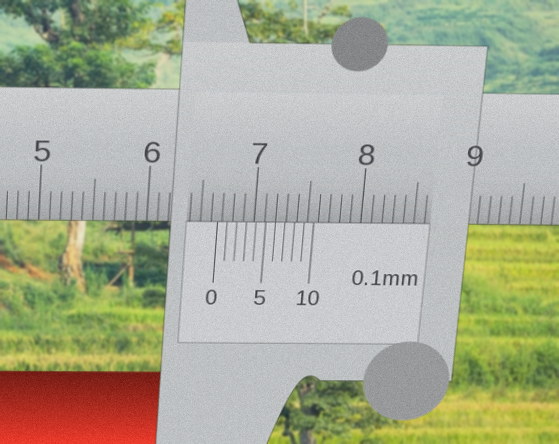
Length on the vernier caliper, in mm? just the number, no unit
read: 66.6
